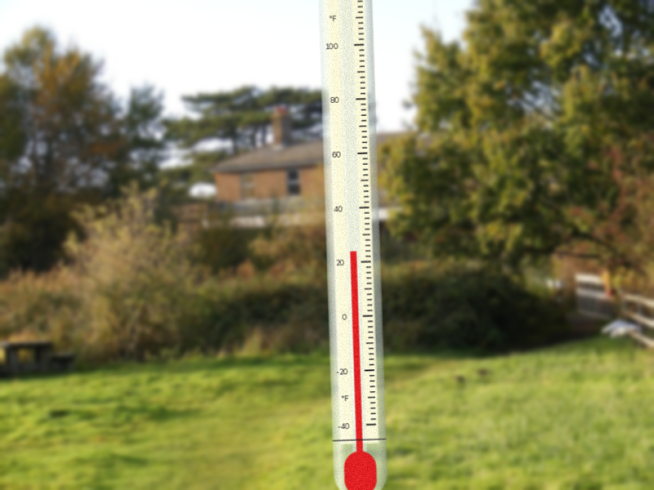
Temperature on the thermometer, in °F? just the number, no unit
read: 24
